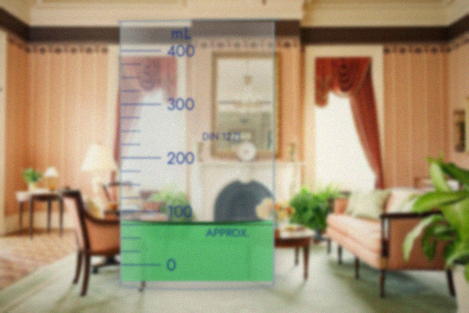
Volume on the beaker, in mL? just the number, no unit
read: 75
